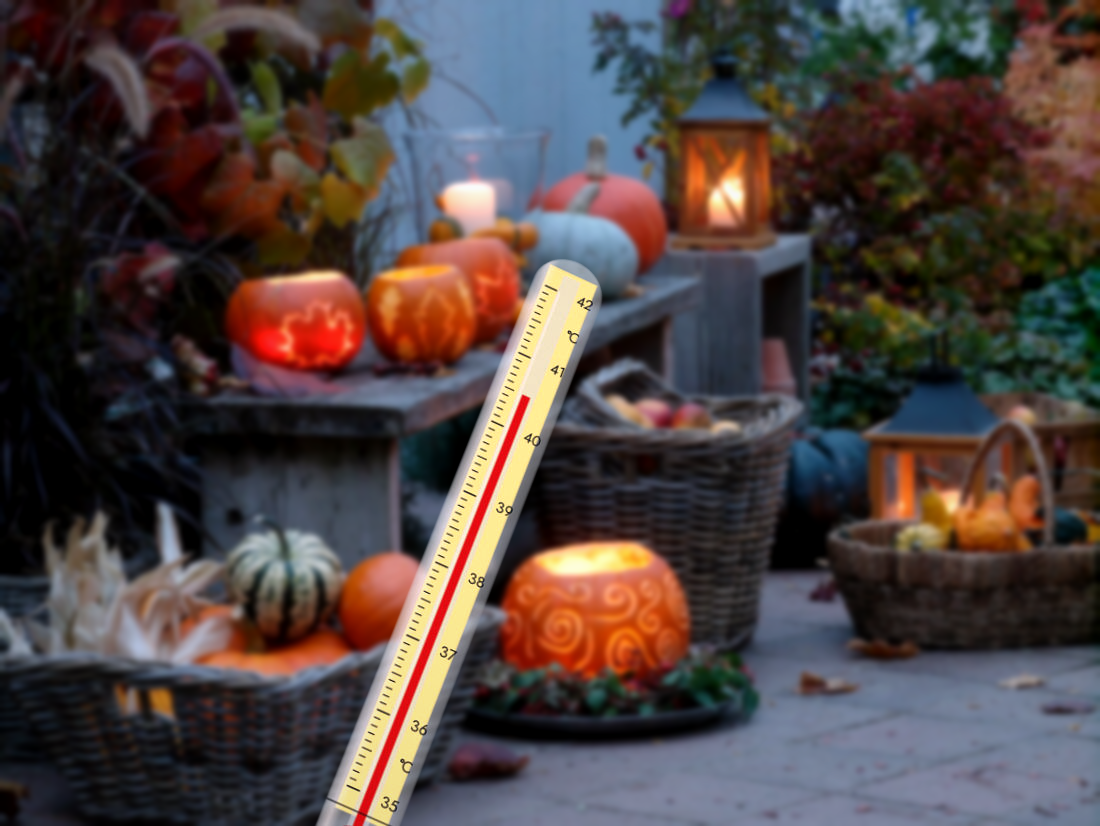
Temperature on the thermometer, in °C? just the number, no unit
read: 40.5
